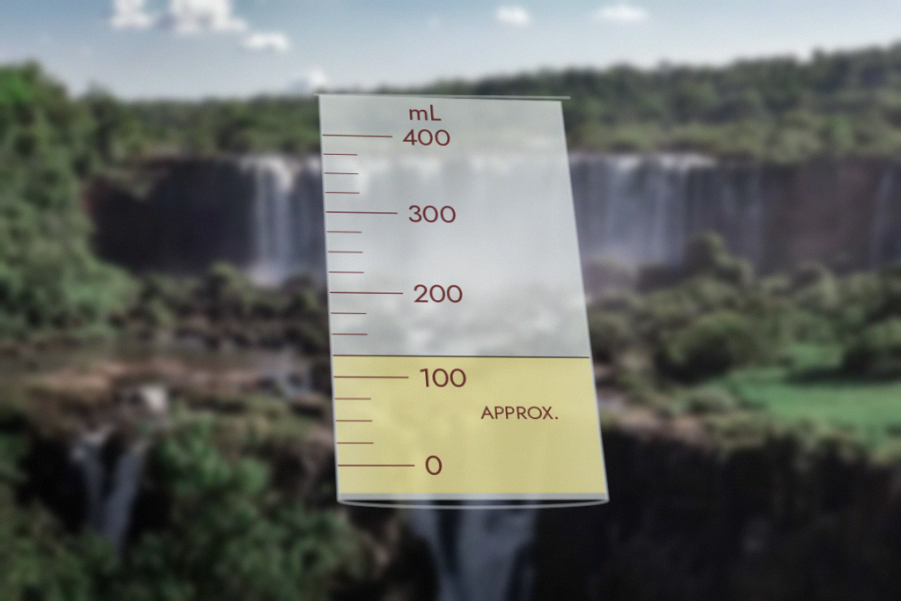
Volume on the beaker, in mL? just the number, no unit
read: 125
